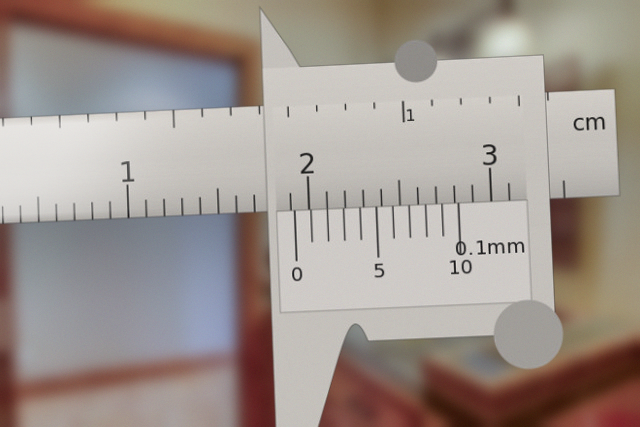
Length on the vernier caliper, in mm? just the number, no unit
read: 19.2
